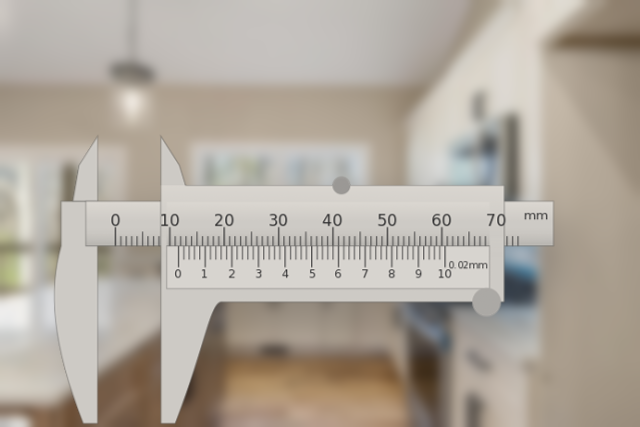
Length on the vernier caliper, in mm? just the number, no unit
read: 11.6
